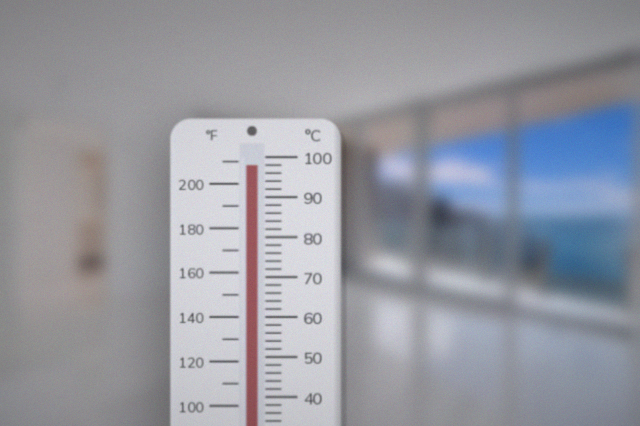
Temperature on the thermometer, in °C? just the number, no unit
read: 98
